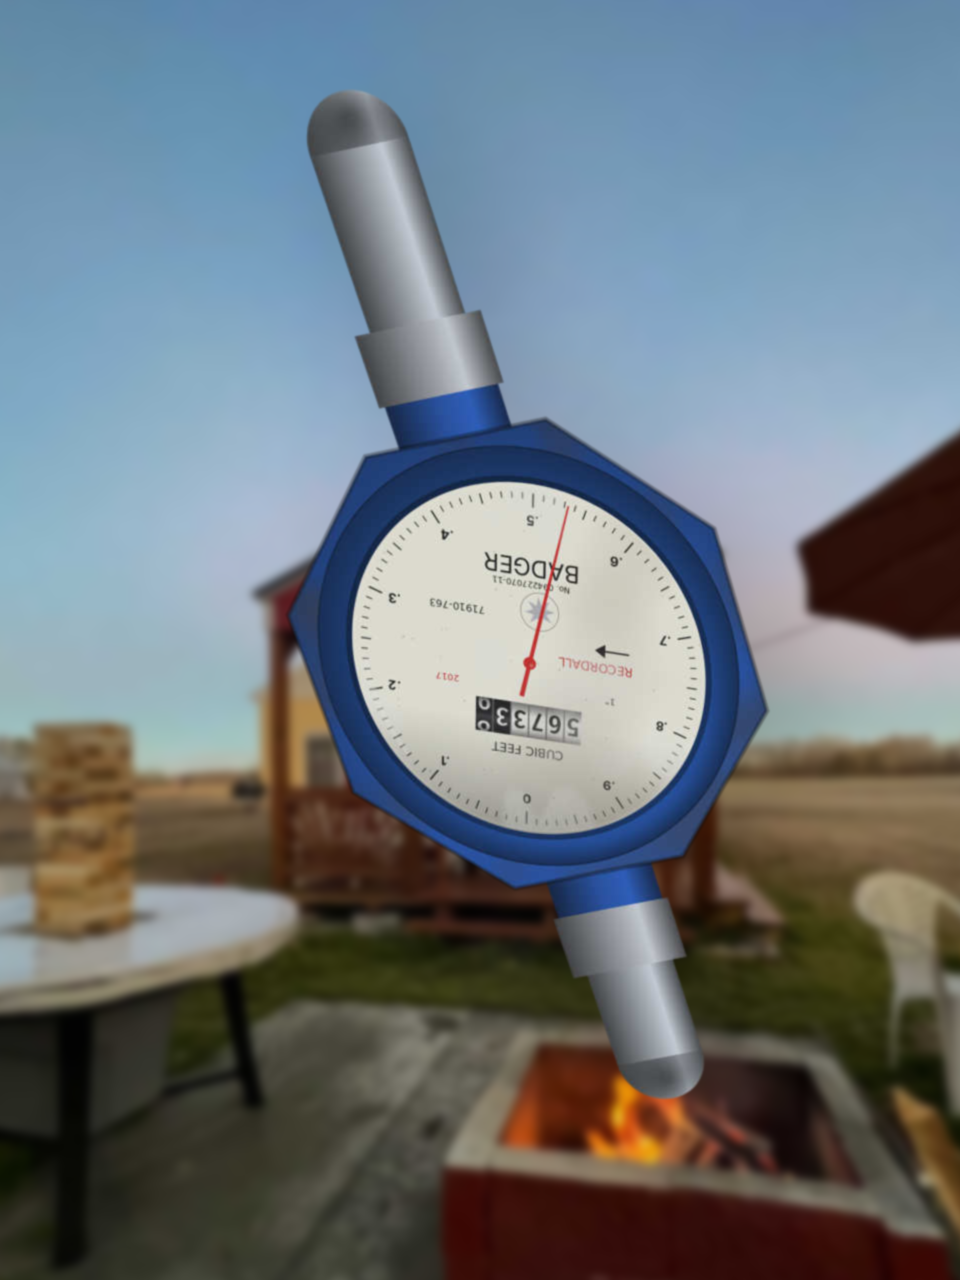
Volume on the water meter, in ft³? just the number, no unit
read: 567338.53
